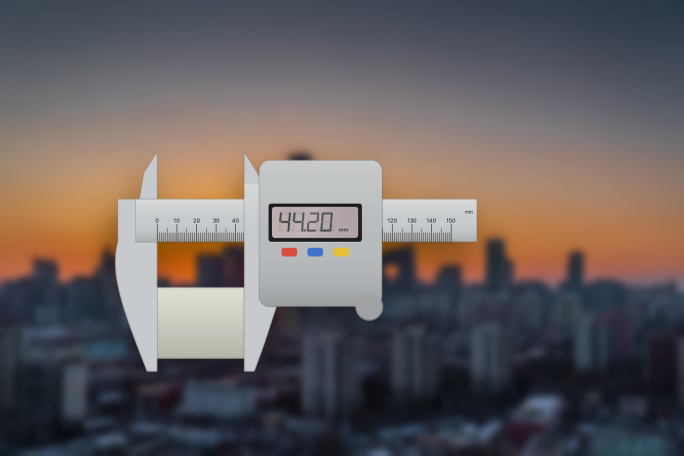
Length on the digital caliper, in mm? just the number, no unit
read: 44.20
